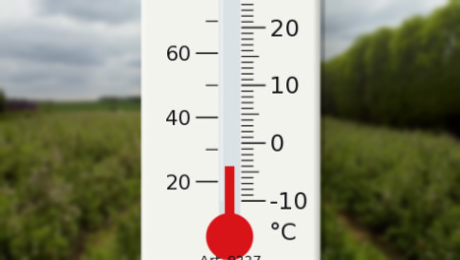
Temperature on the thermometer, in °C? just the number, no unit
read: -4
